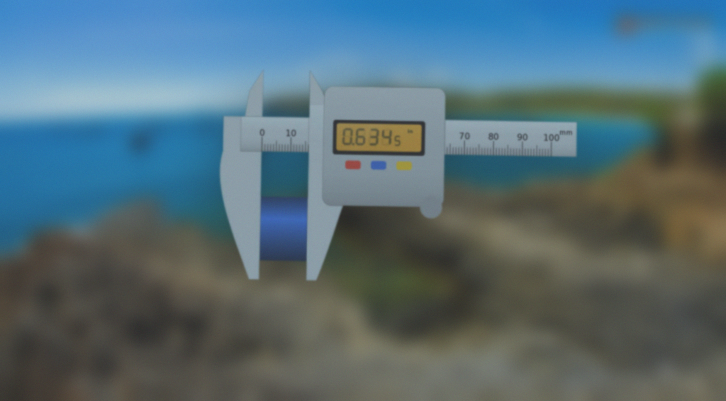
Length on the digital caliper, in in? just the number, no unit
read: 0.6345
